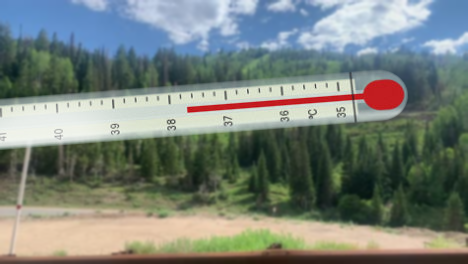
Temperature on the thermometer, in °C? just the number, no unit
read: 37.7
